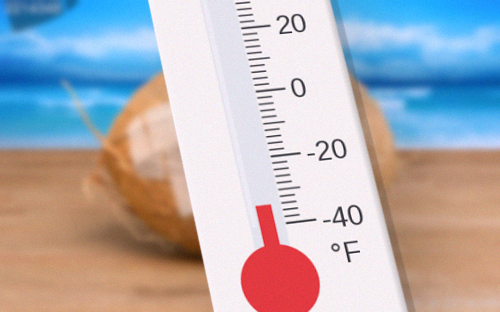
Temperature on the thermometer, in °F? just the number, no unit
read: -34
